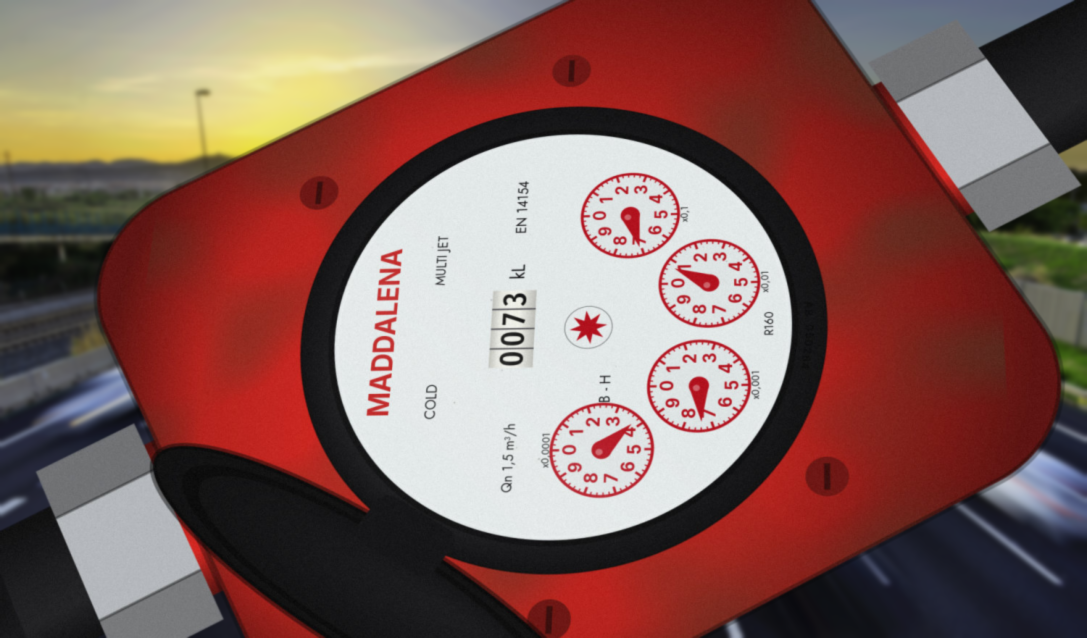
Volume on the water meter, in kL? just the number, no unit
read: 73.7073
